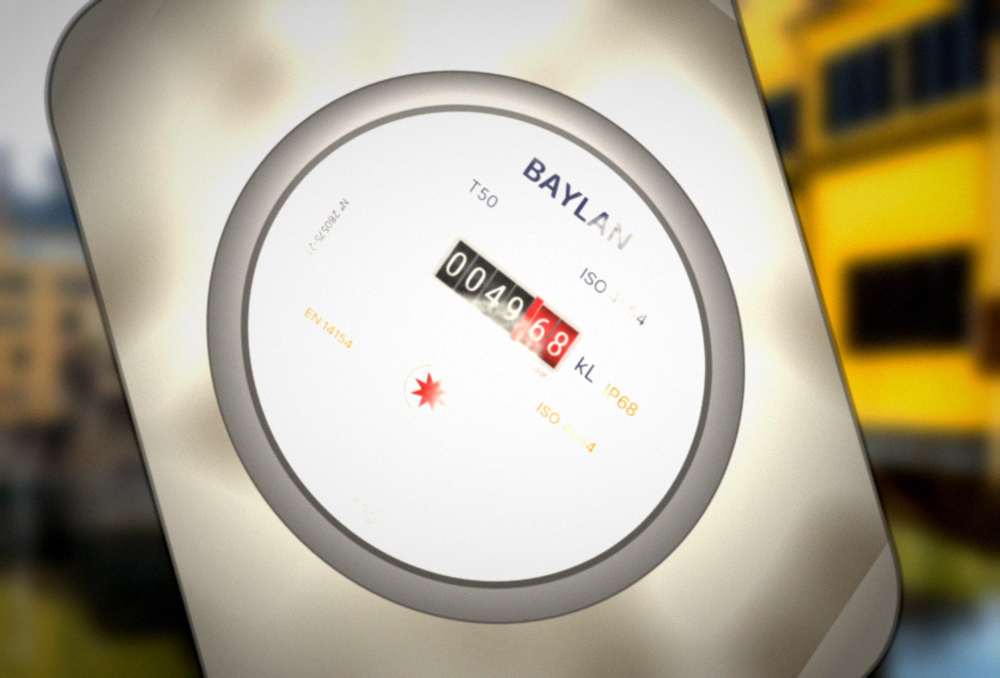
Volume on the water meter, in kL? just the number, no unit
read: 49.68
